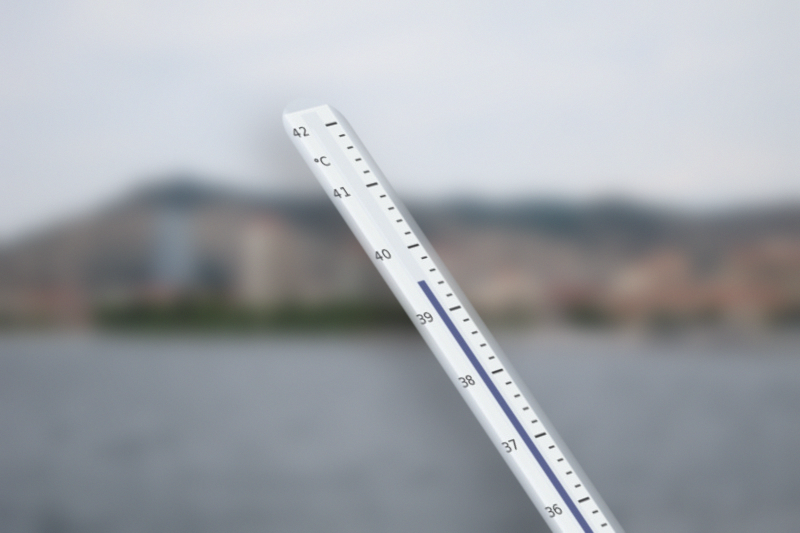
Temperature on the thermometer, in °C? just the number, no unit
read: 39.5
